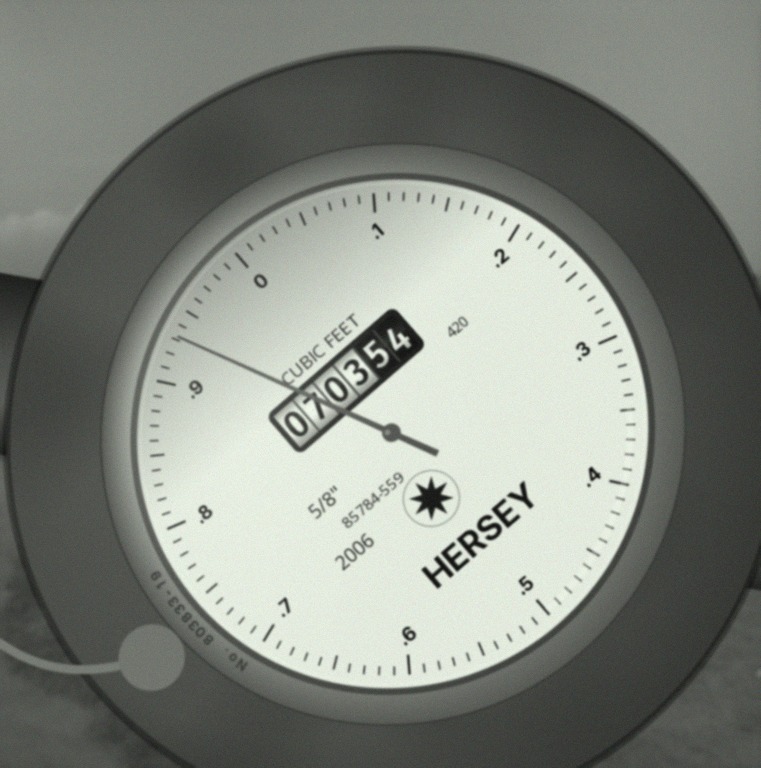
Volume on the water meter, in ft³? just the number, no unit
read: 70353.93
